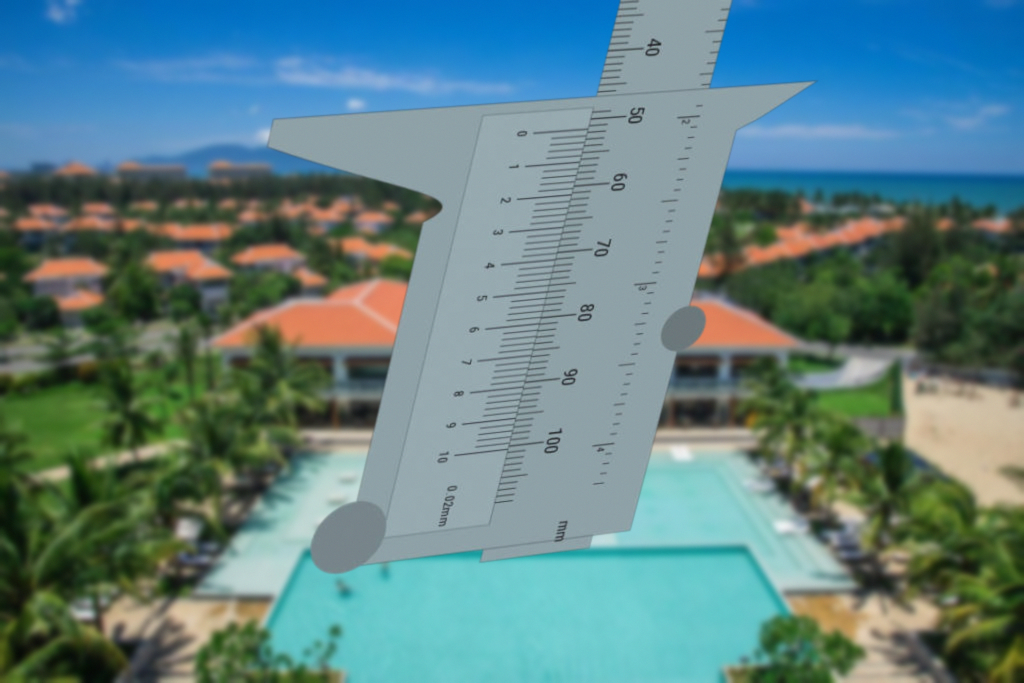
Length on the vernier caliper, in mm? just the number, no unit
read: 51.5
